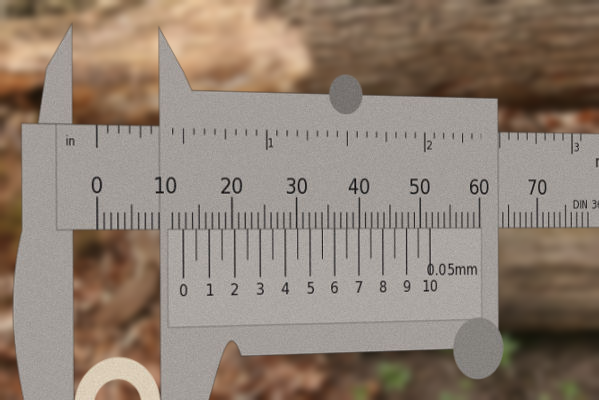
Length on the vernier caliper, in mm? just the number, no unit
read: 12.6
